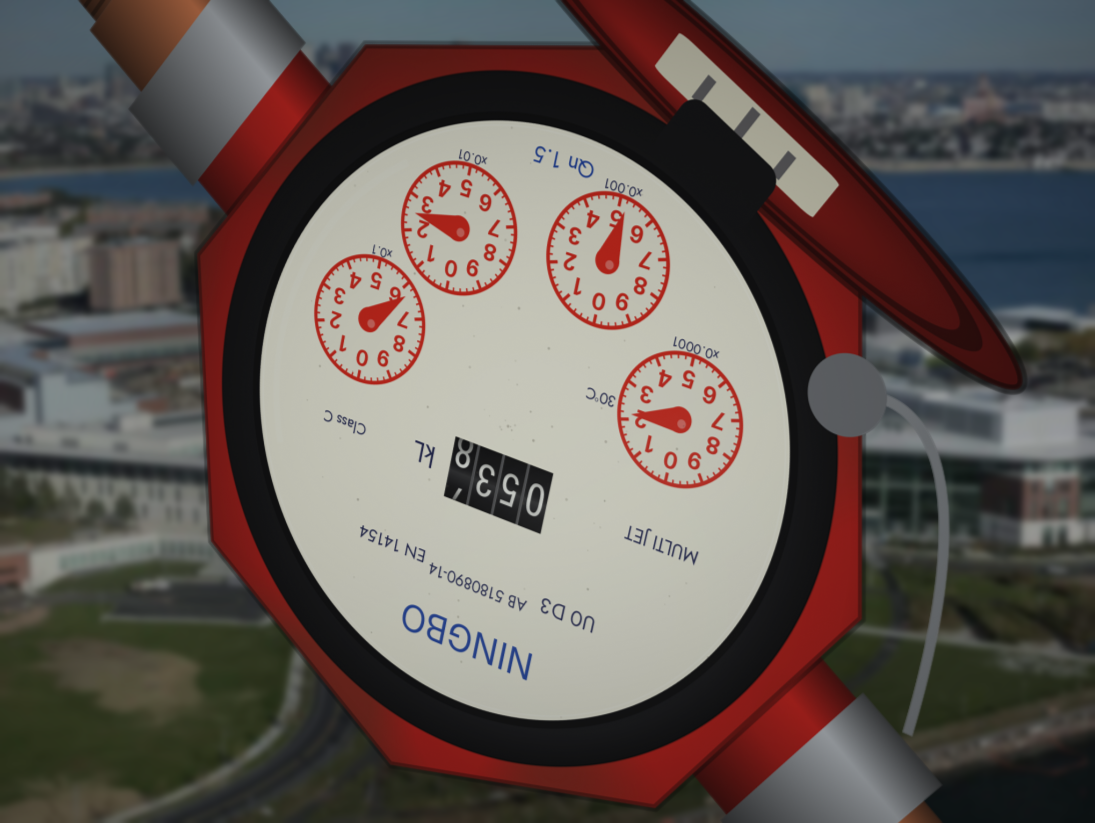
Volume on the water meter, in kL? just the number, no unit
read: 537.6252
